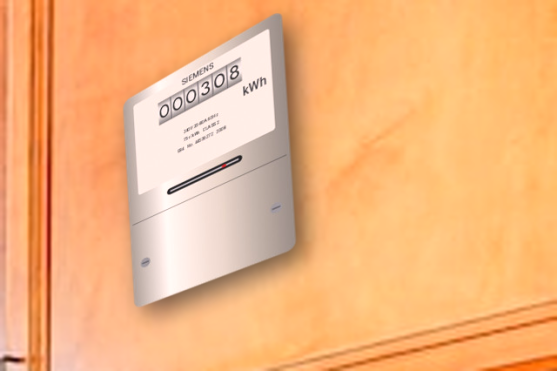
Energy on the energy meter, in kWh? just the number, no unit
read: 308
